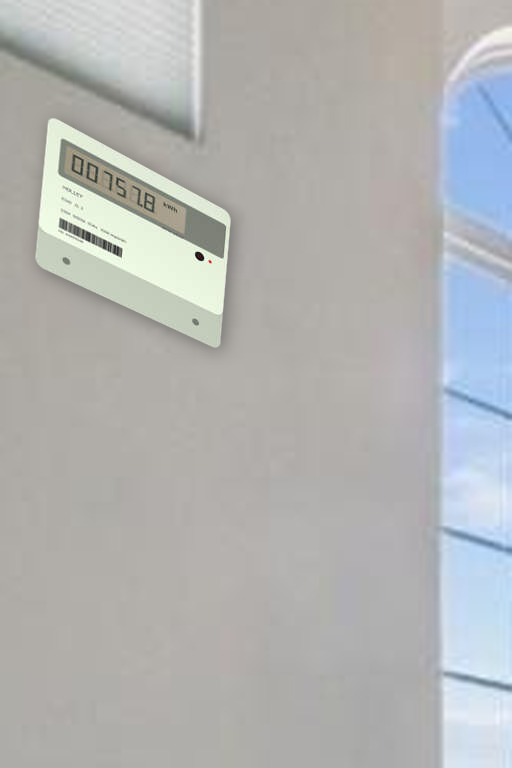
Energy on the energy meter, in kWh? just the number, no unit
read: 757.8
